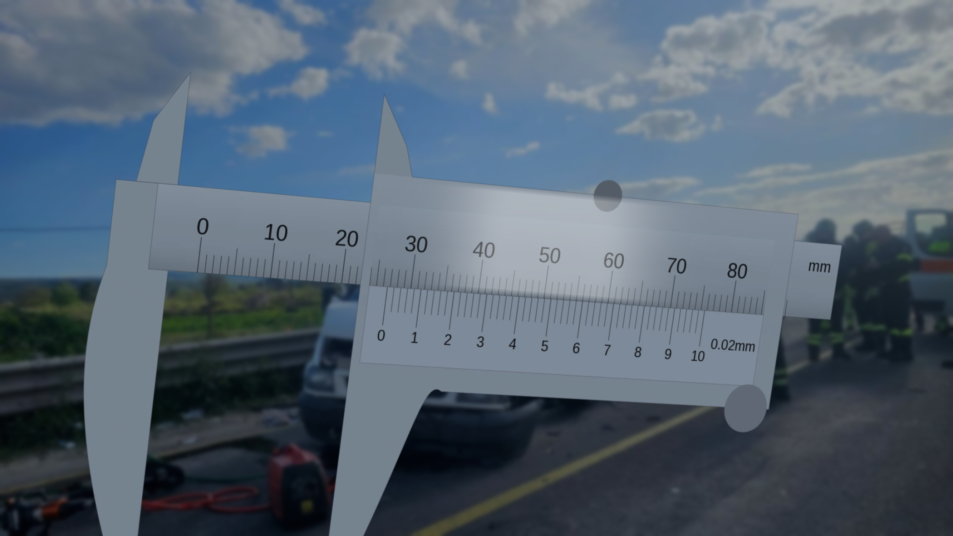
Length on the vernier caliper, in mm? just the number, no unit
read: 26.6
